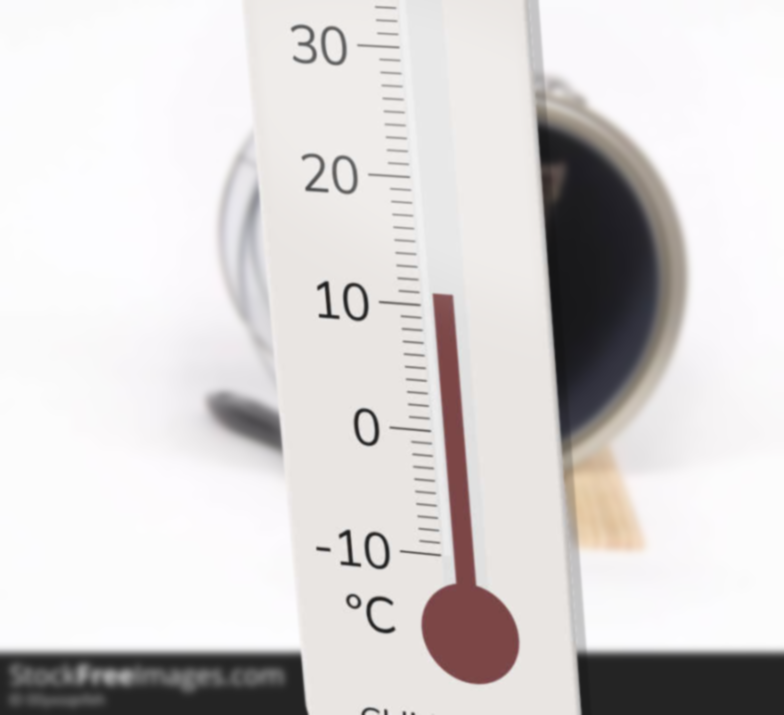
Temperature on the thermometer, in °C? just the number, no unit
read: 11
